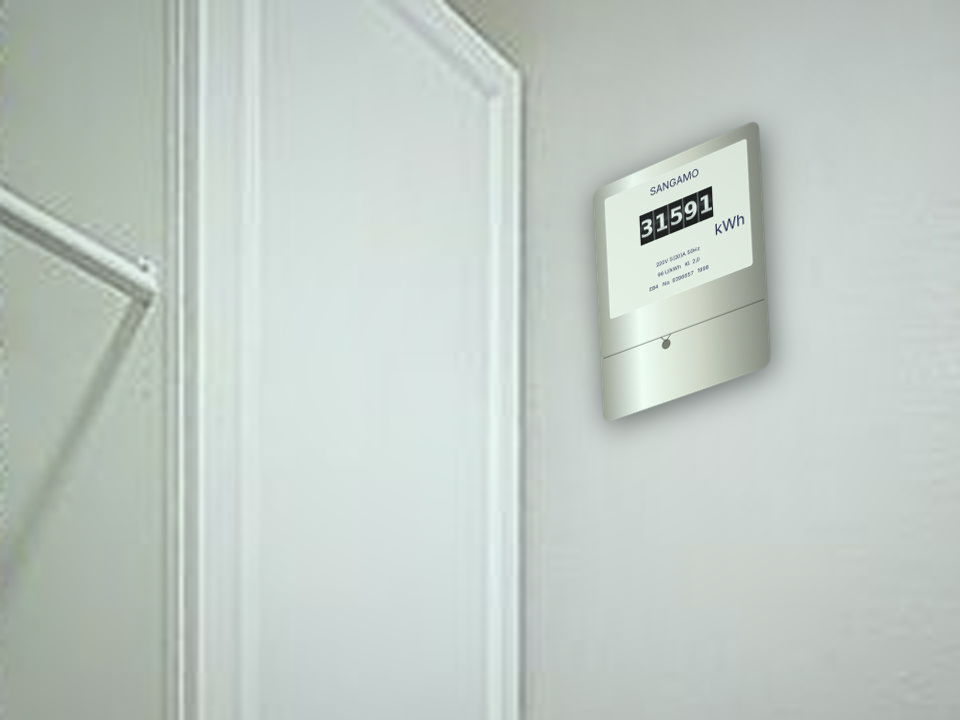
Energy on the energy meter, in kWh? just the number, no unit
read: 31591
